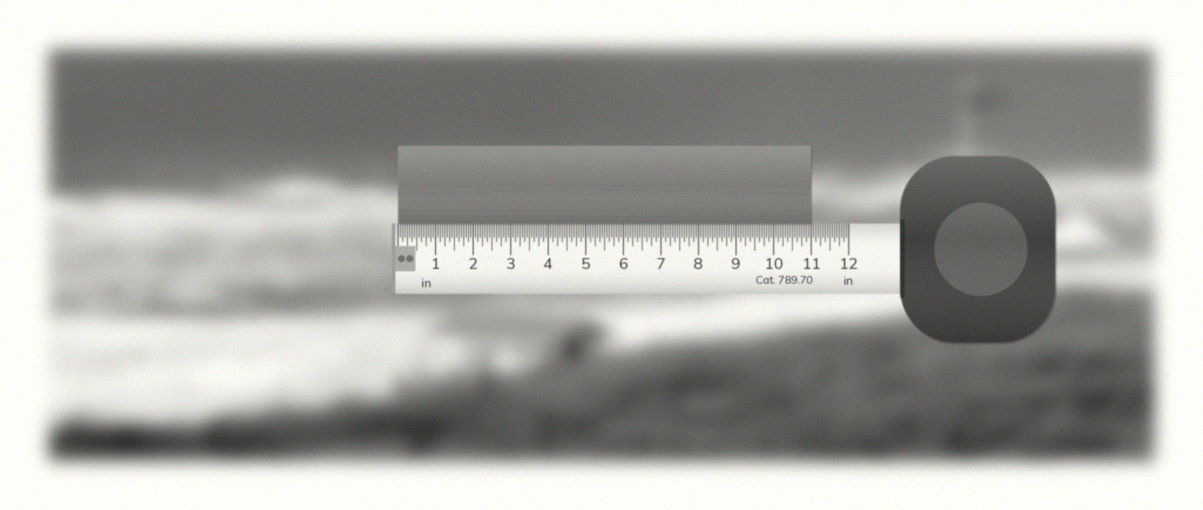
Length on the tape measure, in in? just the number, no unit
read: 11
